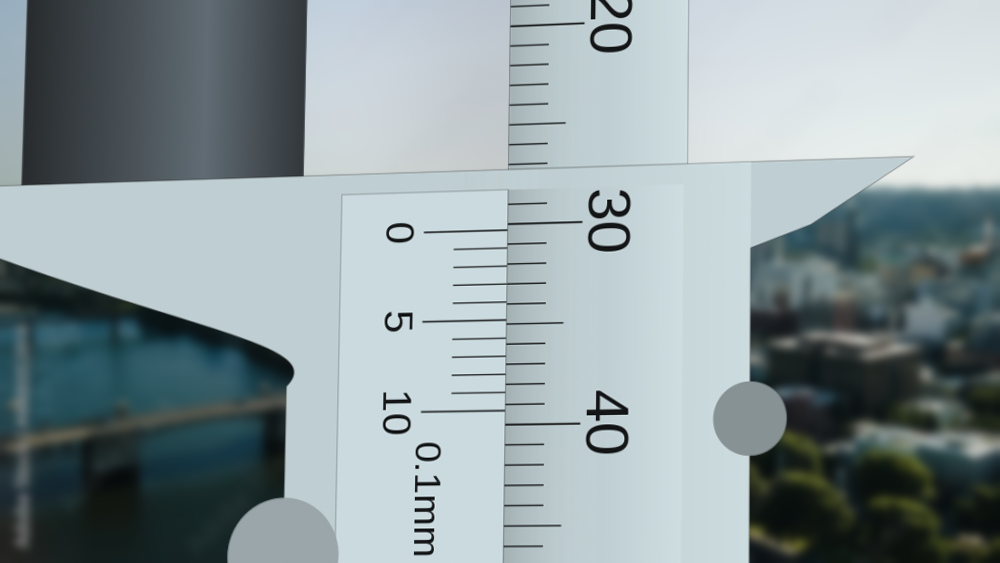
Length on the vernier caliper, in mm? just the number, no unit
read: 30.3
